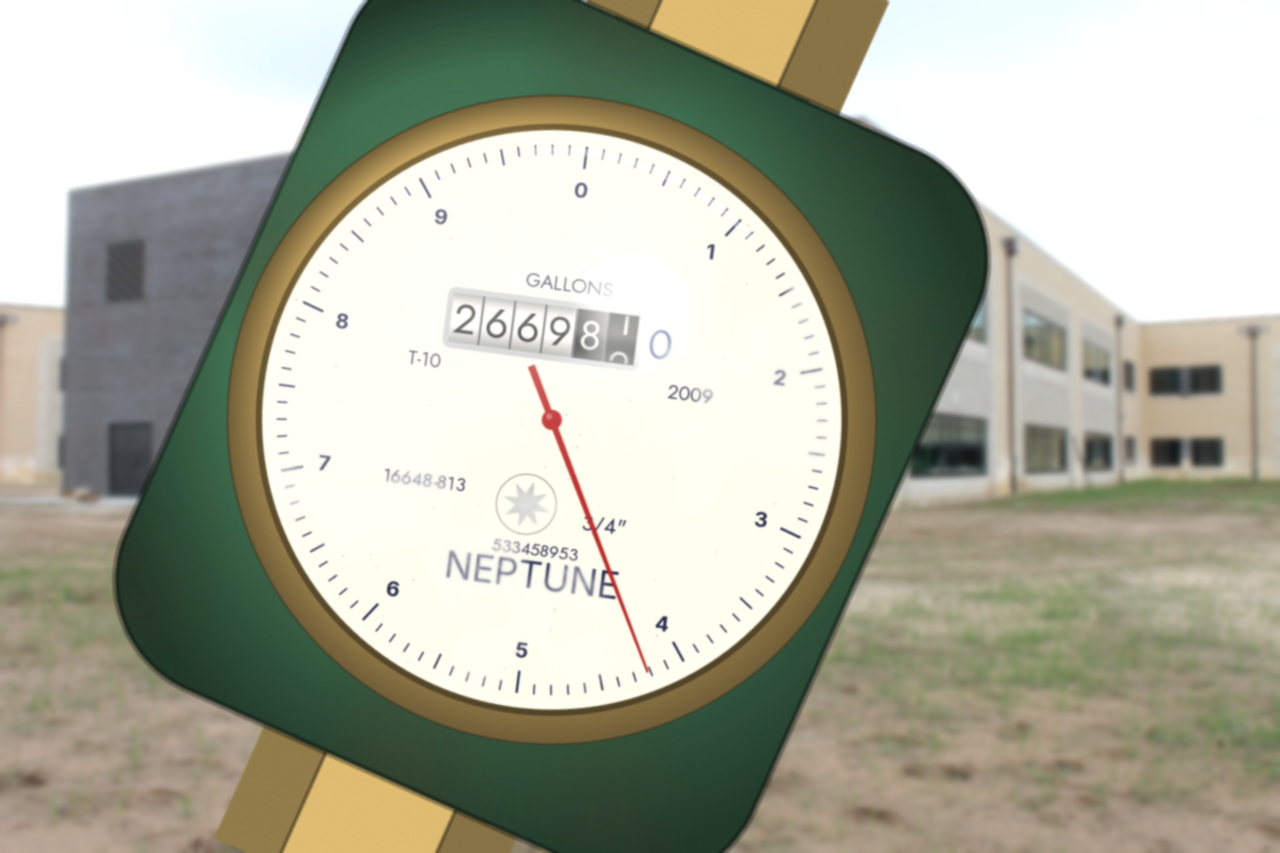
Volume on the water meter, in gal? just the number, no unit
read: 2669814.2
